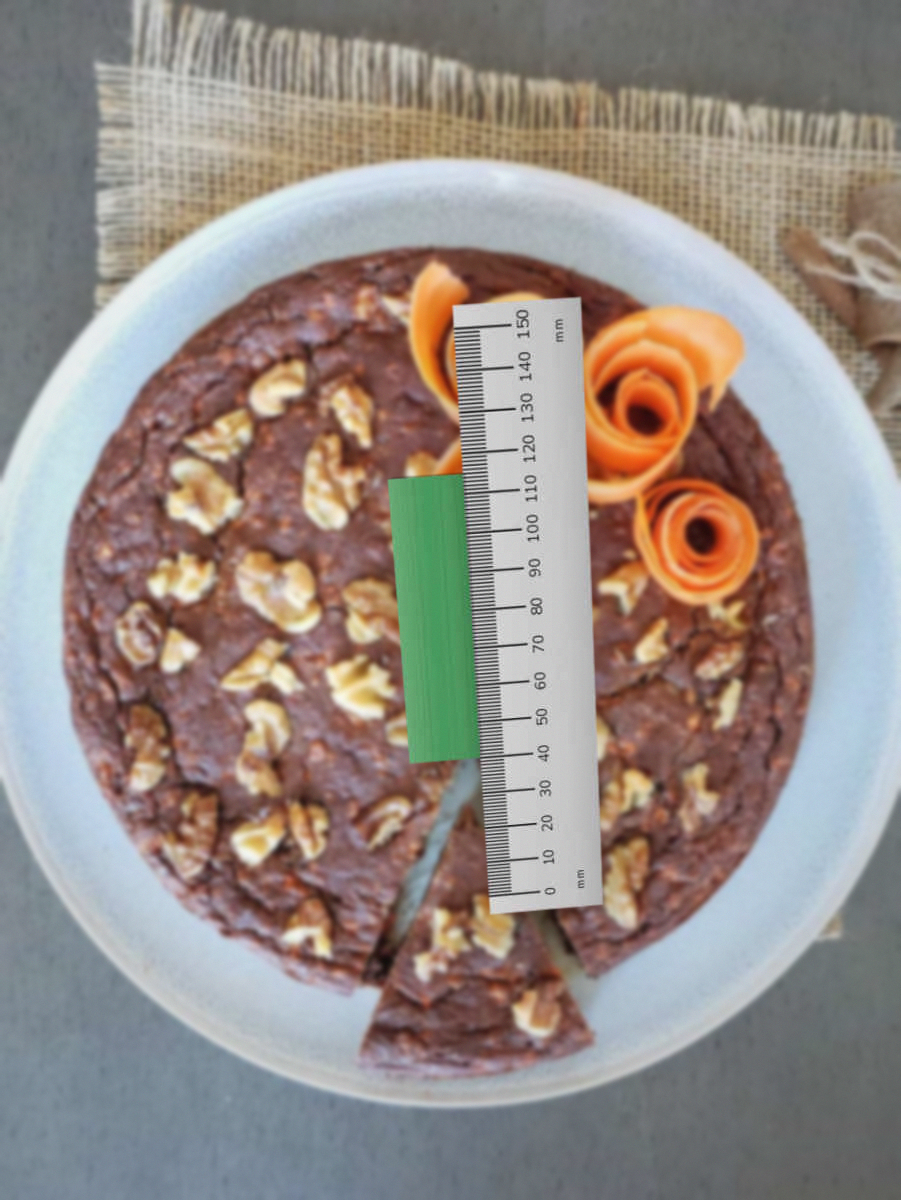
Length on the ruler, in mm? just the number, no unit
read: 75
